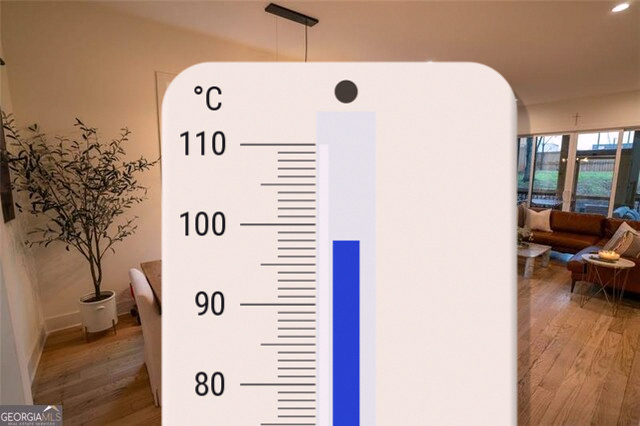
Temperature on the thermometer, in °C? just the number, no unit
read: 98
